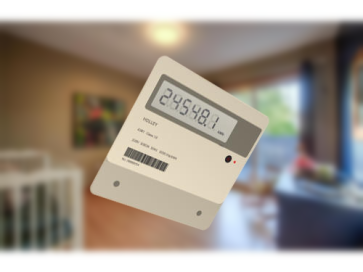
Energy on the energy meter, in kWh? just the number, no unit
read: 24548.1
